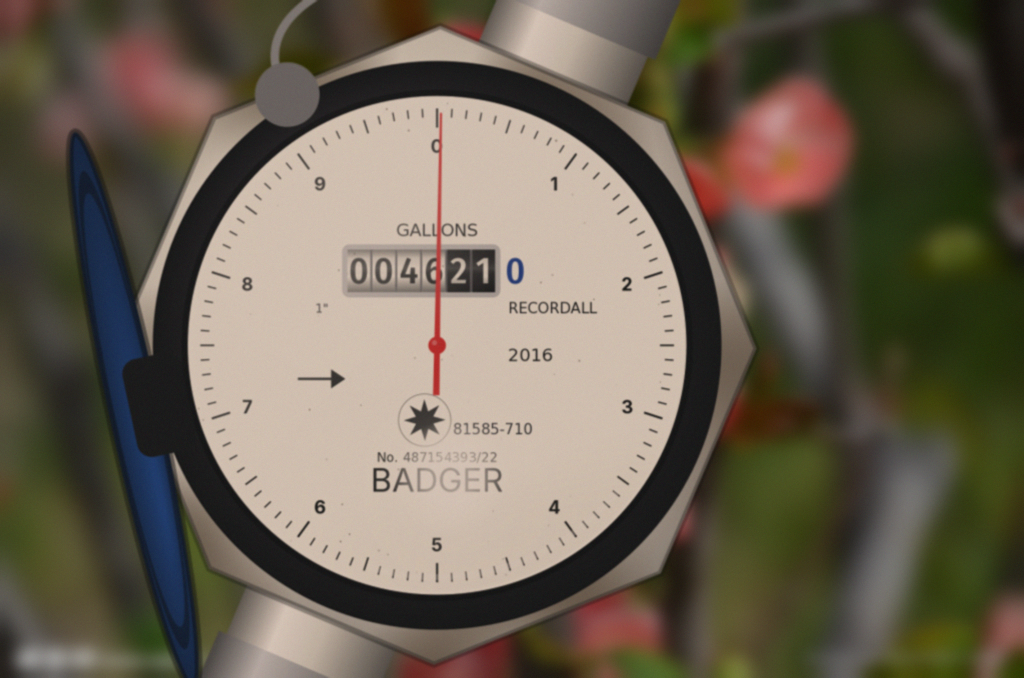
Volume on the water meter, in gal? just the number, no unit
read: 46210.0
